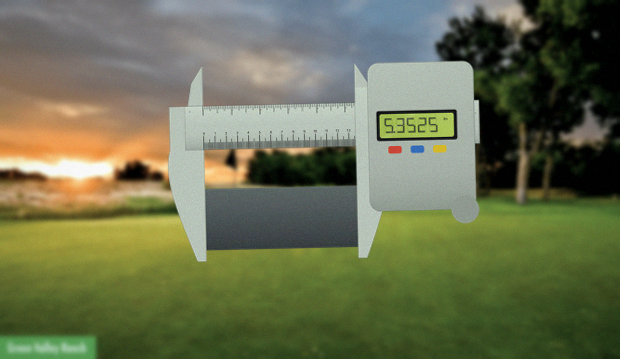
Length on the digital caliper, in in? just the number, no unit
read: 5.3525
